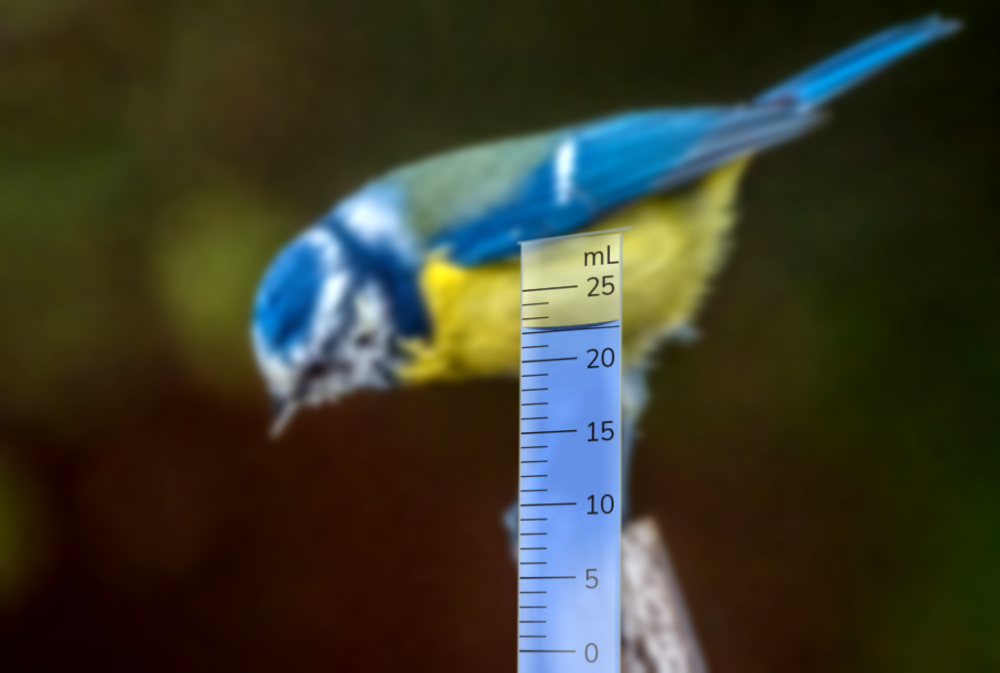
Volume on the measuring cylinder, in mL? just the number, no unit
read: 22
